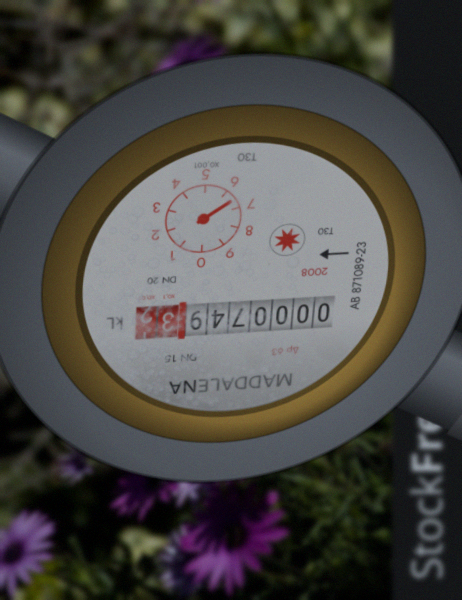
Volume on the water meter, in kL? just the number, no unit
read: 749.316
